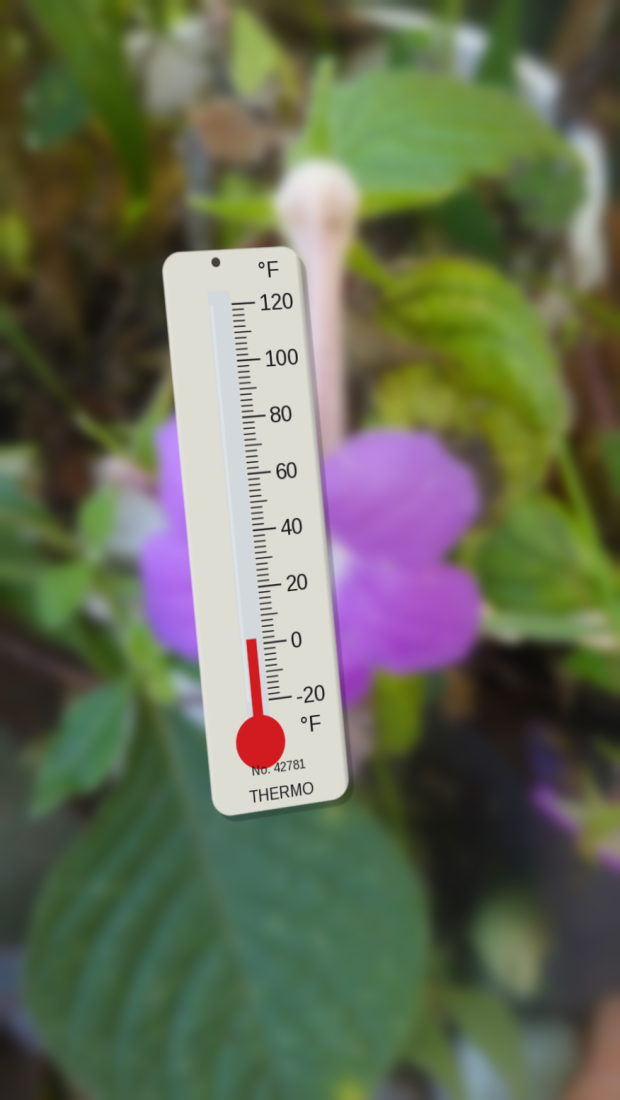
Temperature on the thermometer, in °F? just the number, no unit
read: 2
